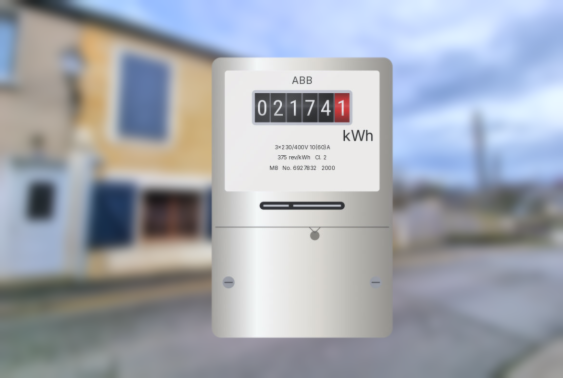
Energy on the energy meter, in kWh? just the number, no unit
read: 2174.1
